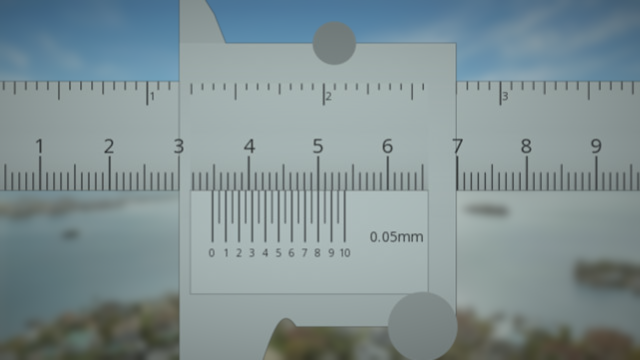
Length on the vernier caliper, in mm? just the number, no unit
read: 34.8
